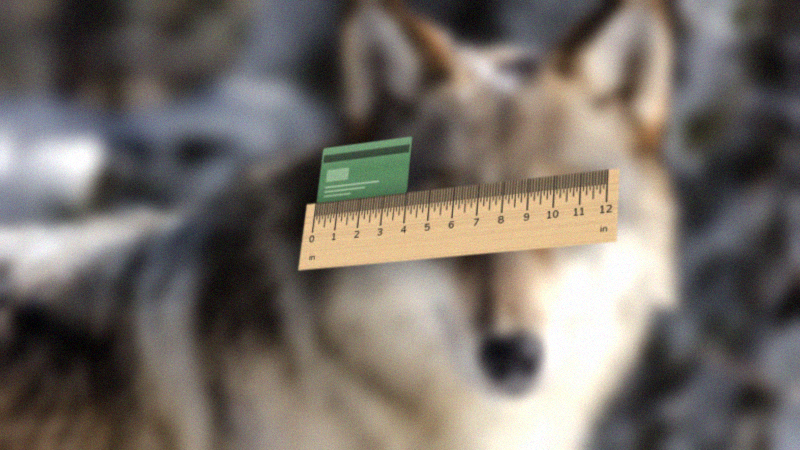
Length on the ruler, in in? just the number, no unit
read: 4
